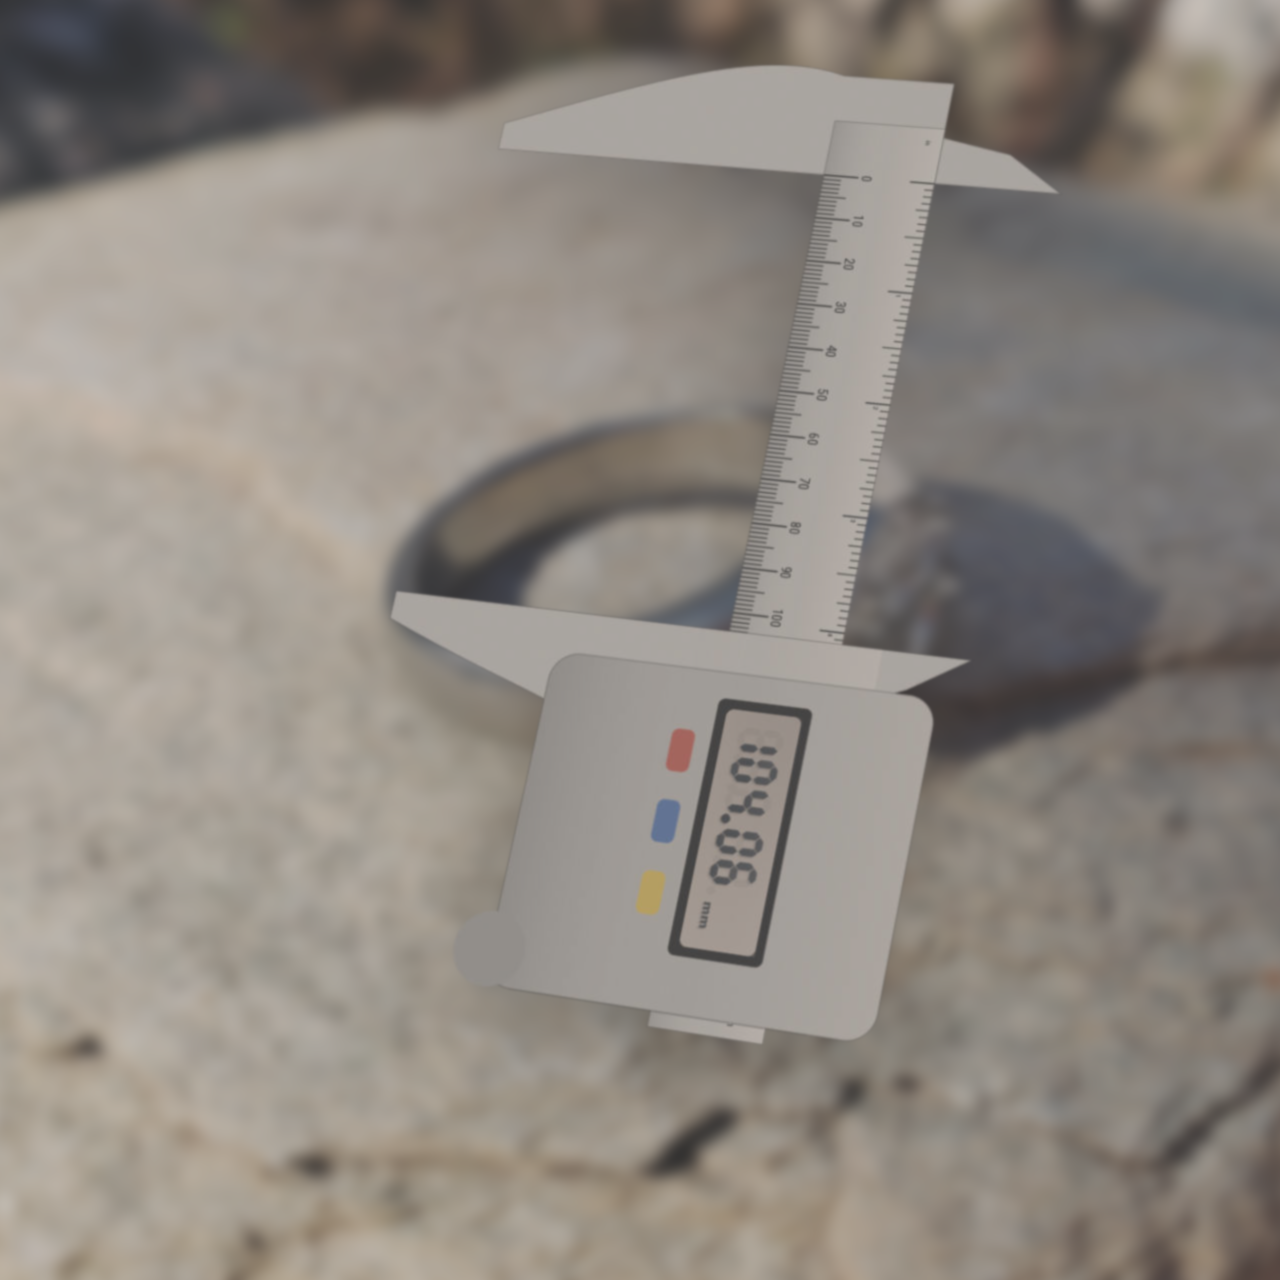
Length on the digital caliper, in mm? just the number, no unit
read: 104.06
